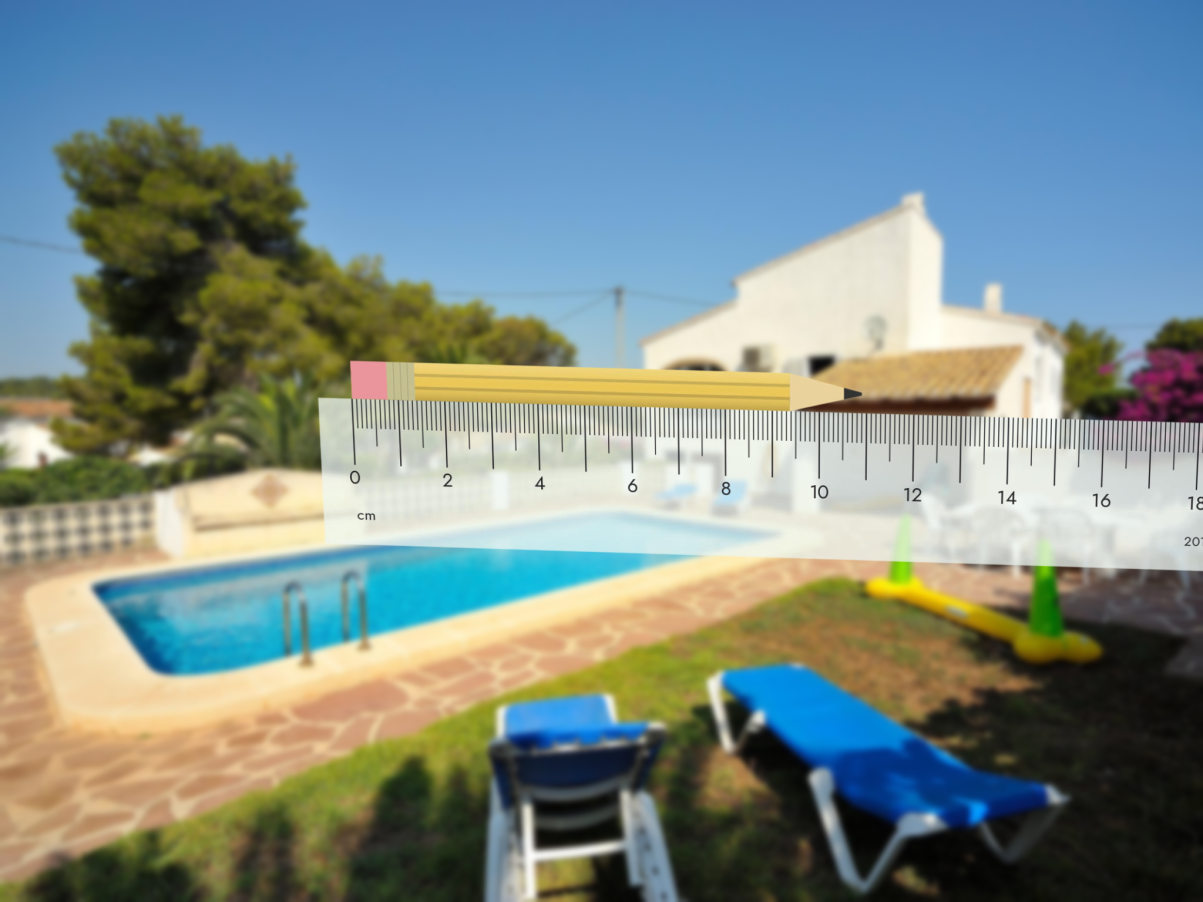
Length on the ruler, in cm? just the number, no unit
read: 10.9
